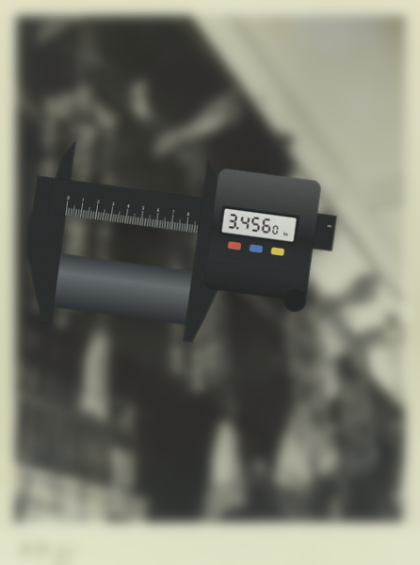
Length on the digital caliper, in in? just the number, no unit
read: 3.4560
